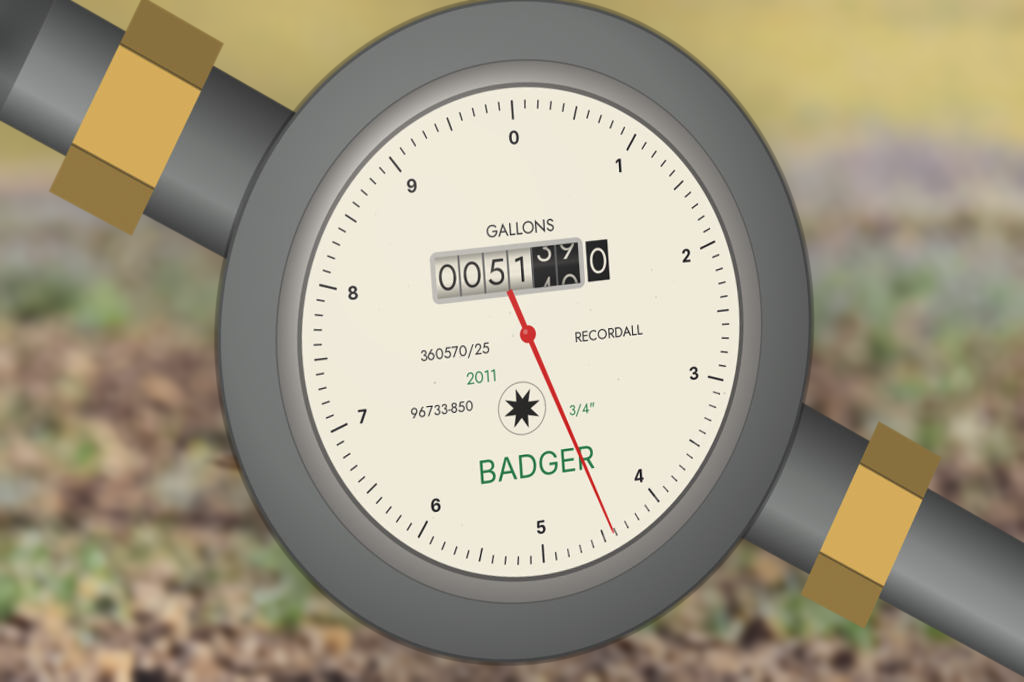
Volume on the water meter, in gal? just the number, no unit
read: 51394.4
